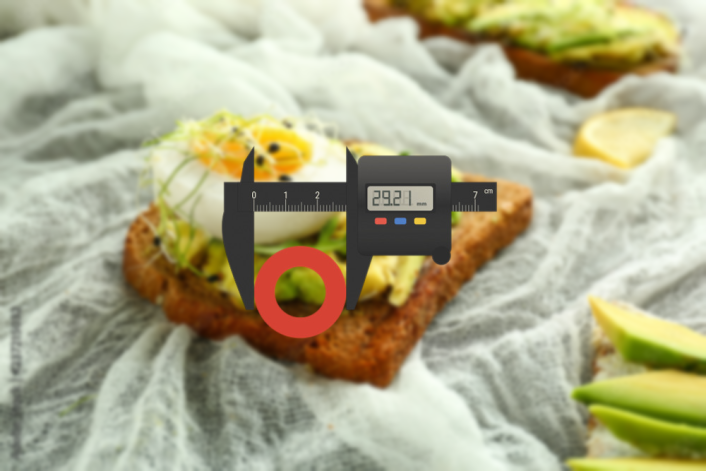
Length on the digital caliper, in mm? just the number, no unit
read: 29.21
